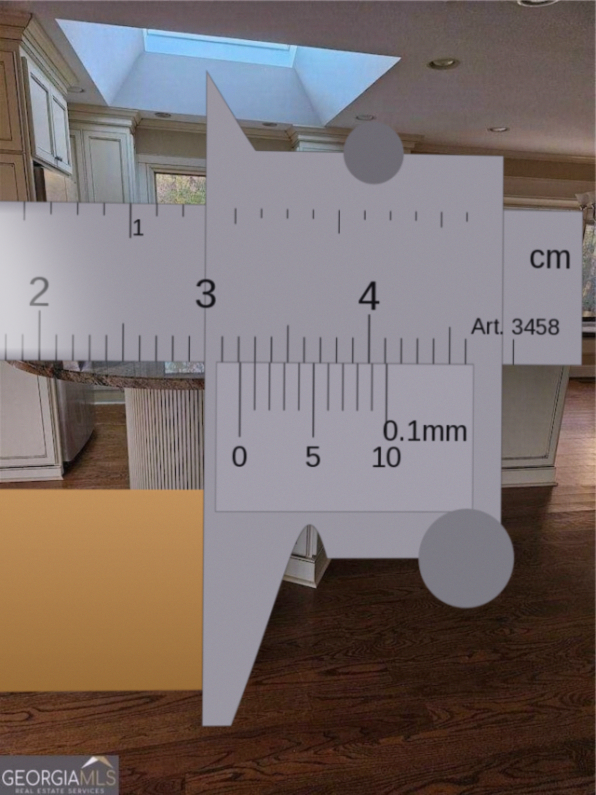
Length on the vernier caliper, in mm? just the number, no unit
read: 32.1
